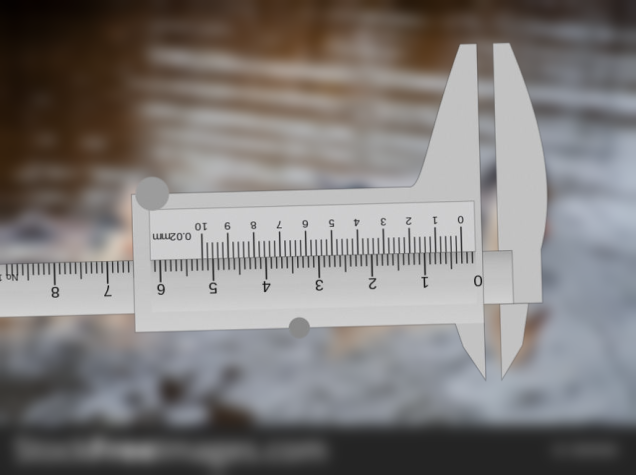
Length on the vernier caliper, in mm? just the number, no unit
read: 3.0
